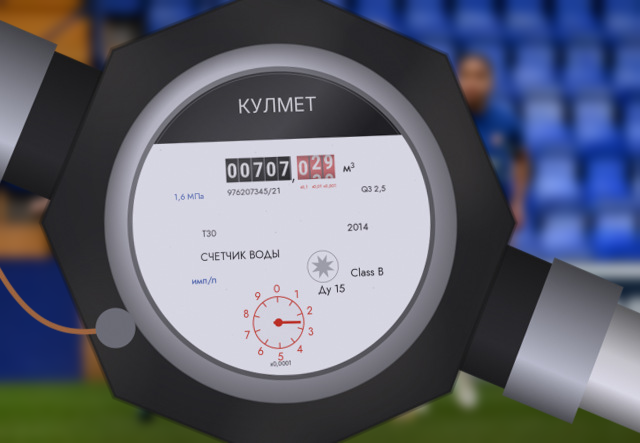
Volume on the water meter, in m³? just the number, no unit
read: 707.0292
